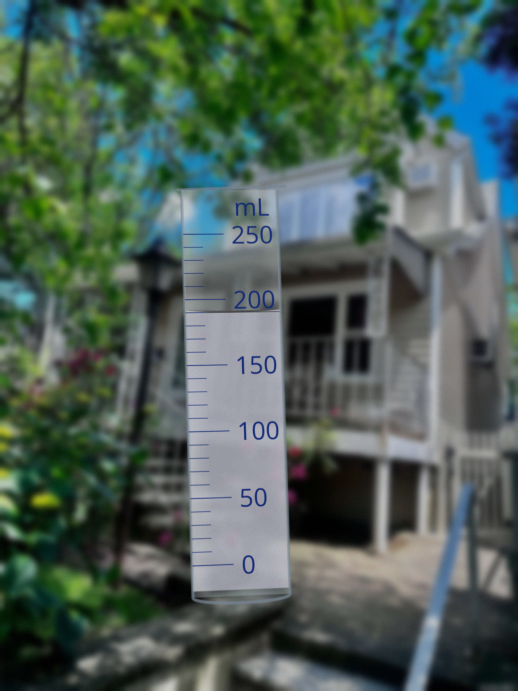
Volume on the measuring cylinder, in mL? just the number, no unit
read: 190
